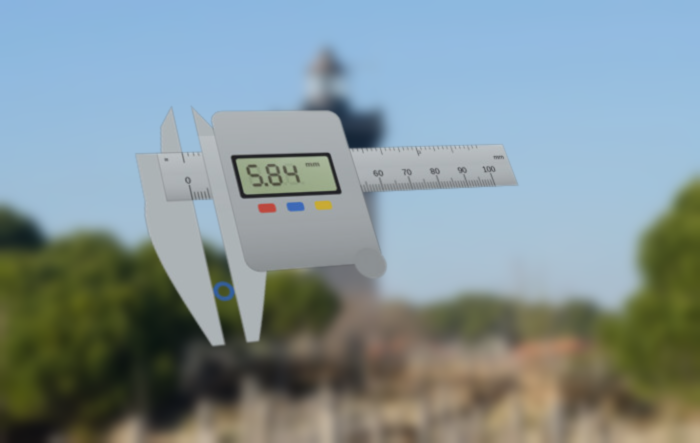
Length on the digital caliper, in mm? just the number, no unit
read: 5.84
